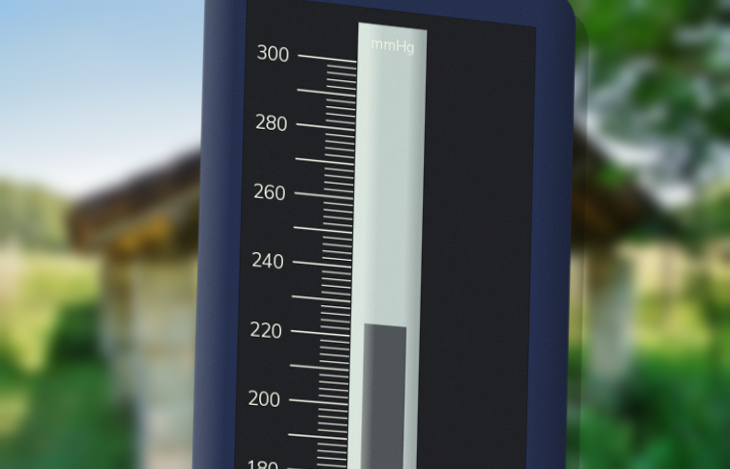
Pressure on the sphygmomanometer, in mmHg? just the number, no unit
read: 224
